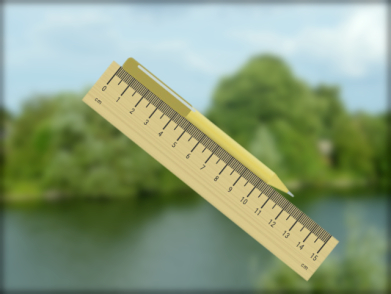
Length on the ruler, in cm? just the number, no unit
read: 12
